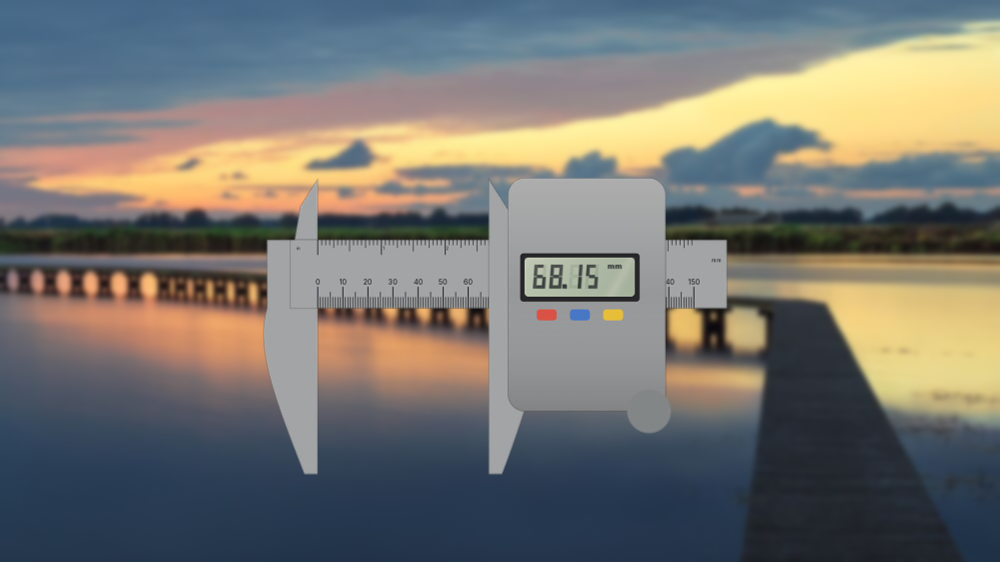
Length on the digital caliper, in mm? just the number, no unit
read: 68.15
